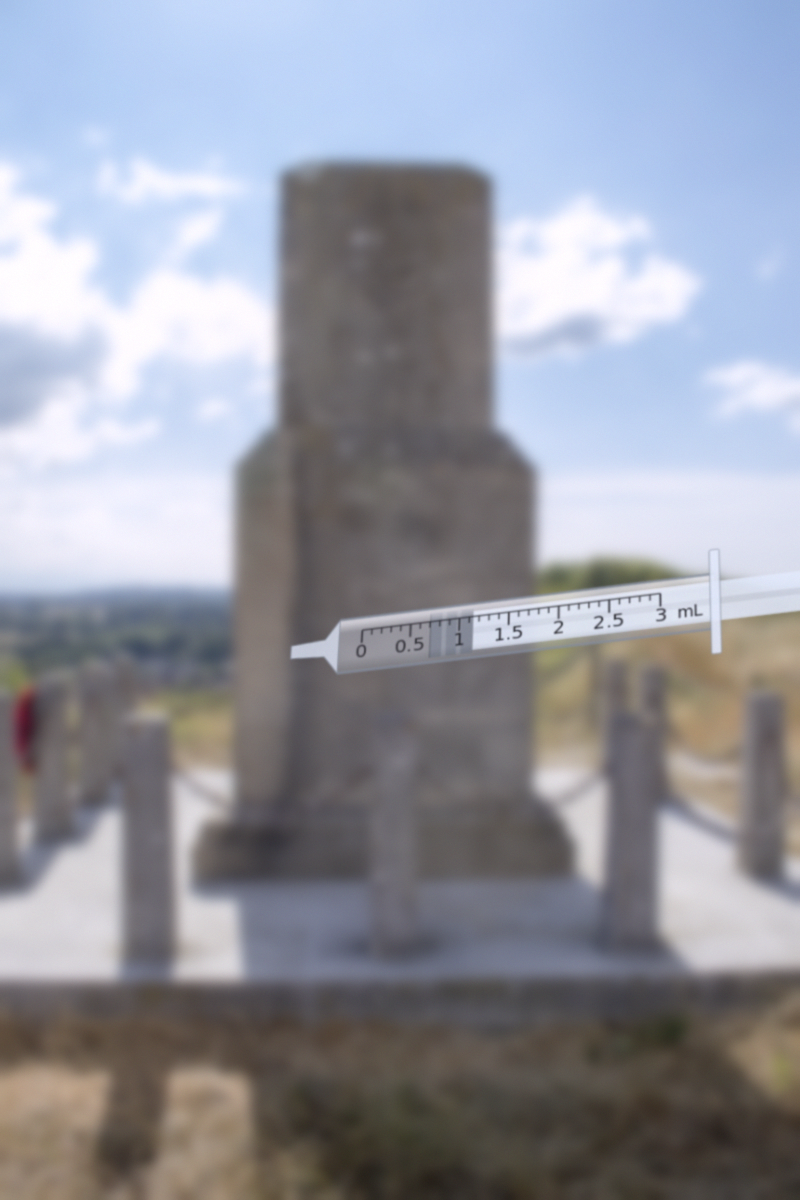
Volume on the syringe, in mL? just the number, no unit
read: 0.7
